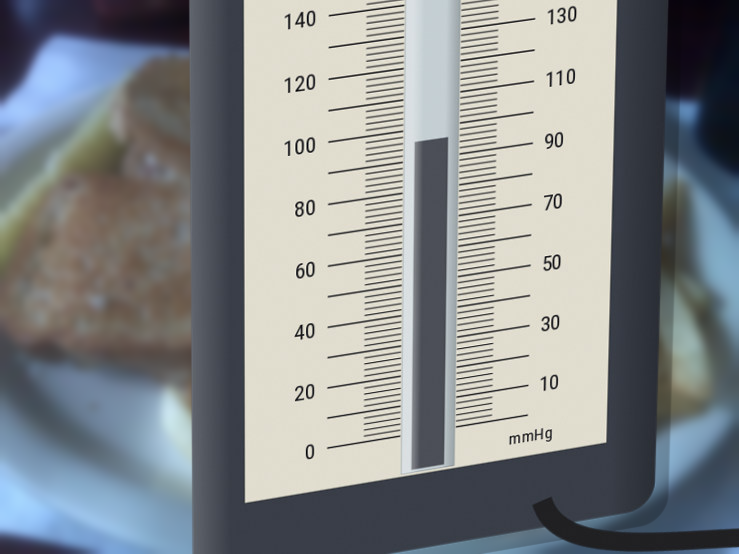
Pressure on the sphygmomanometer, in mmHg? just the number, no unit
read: 96
